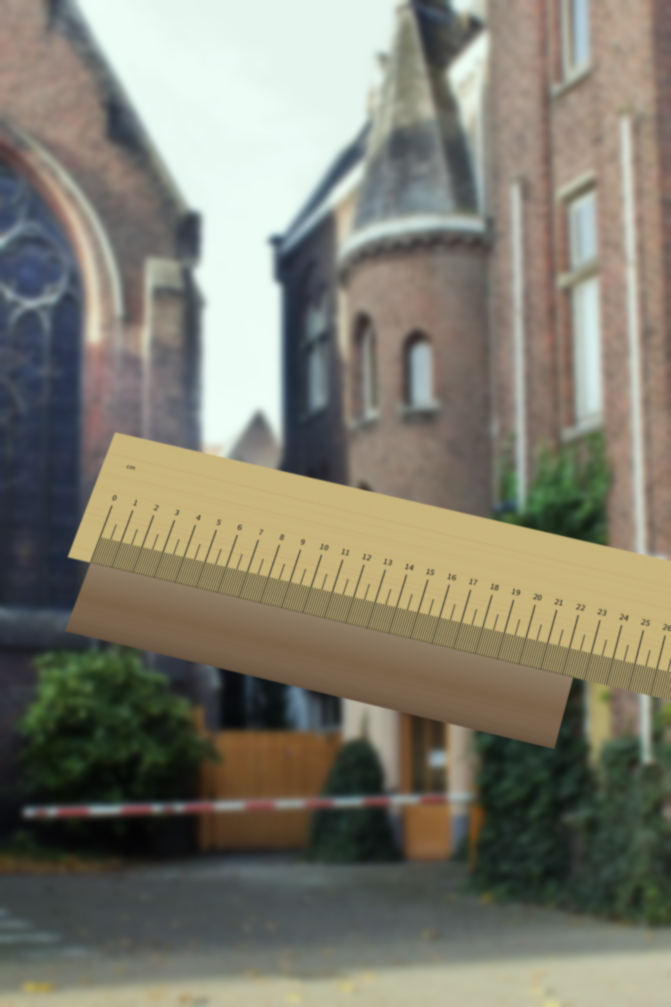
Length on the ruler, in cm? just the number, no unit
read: 22.5
